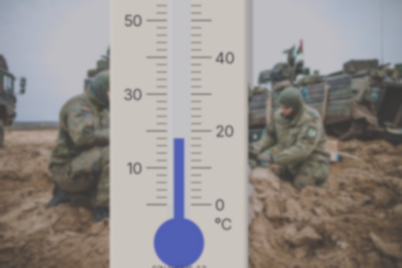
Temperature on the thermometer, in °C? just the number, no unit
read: 18
